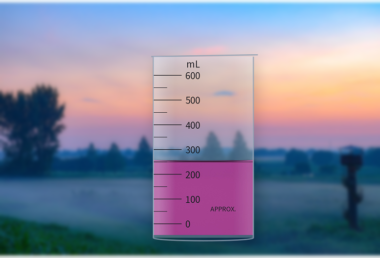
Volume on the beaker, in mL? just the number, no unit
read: 250
